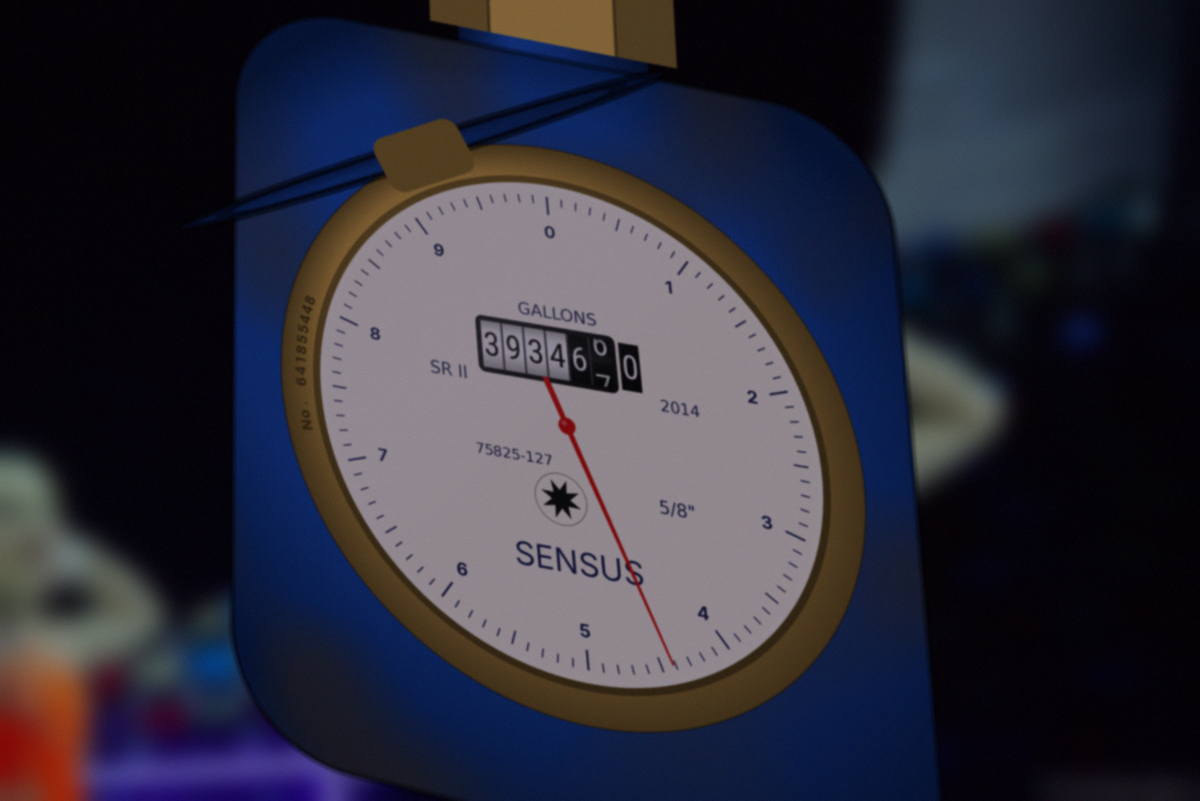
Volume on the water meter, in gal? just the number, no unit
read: 3934664.4
